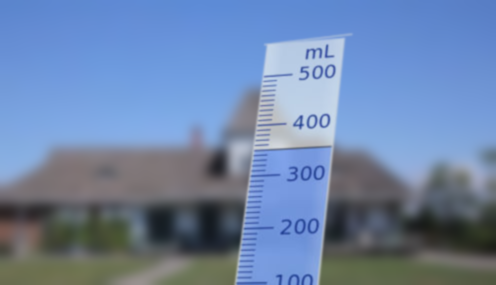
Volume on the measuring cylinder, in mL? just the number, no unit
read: 350
